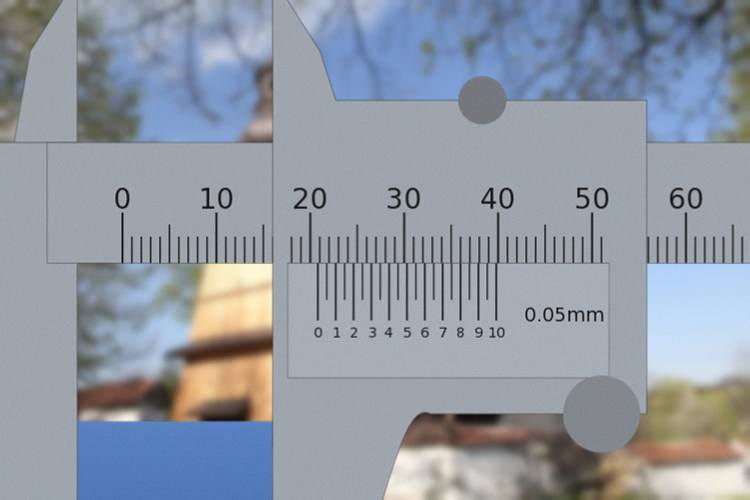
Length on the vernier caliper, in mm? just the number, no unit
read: 20.8
